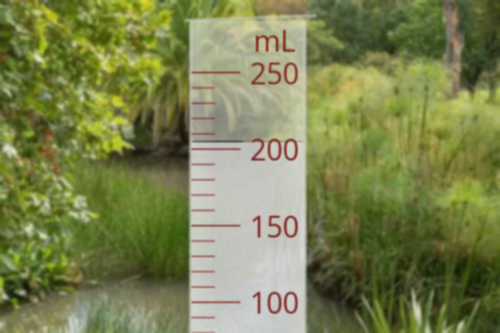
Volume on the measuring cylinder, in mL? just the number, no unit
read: 205
